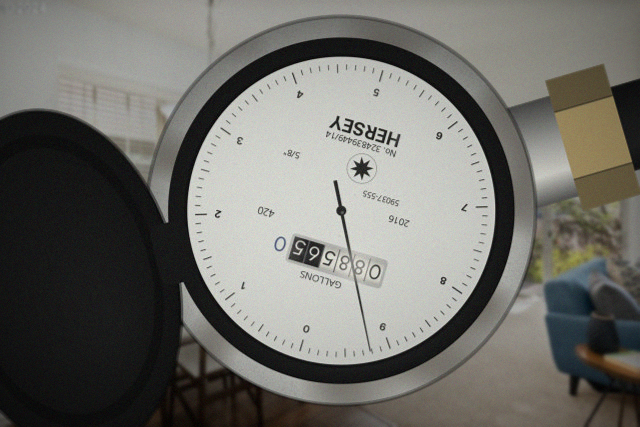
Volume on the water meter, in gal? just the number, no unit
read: 885649.2
